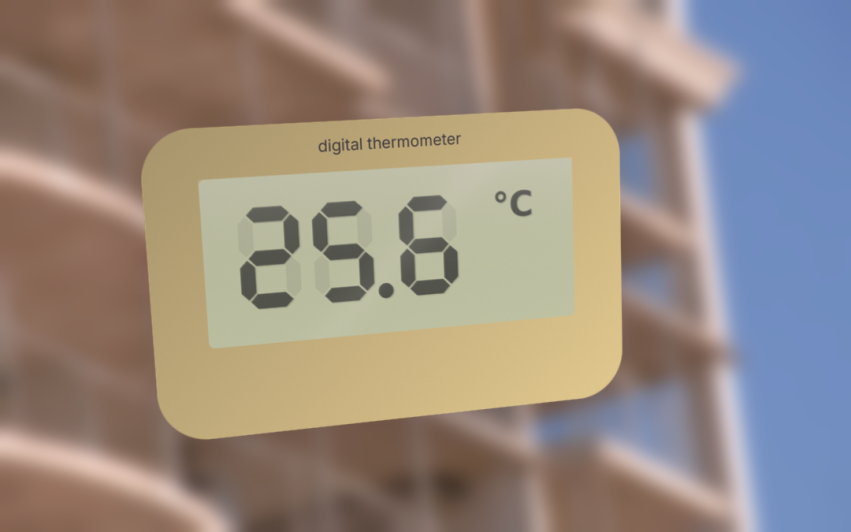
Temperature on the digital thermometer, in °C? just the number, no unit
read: 25.6
